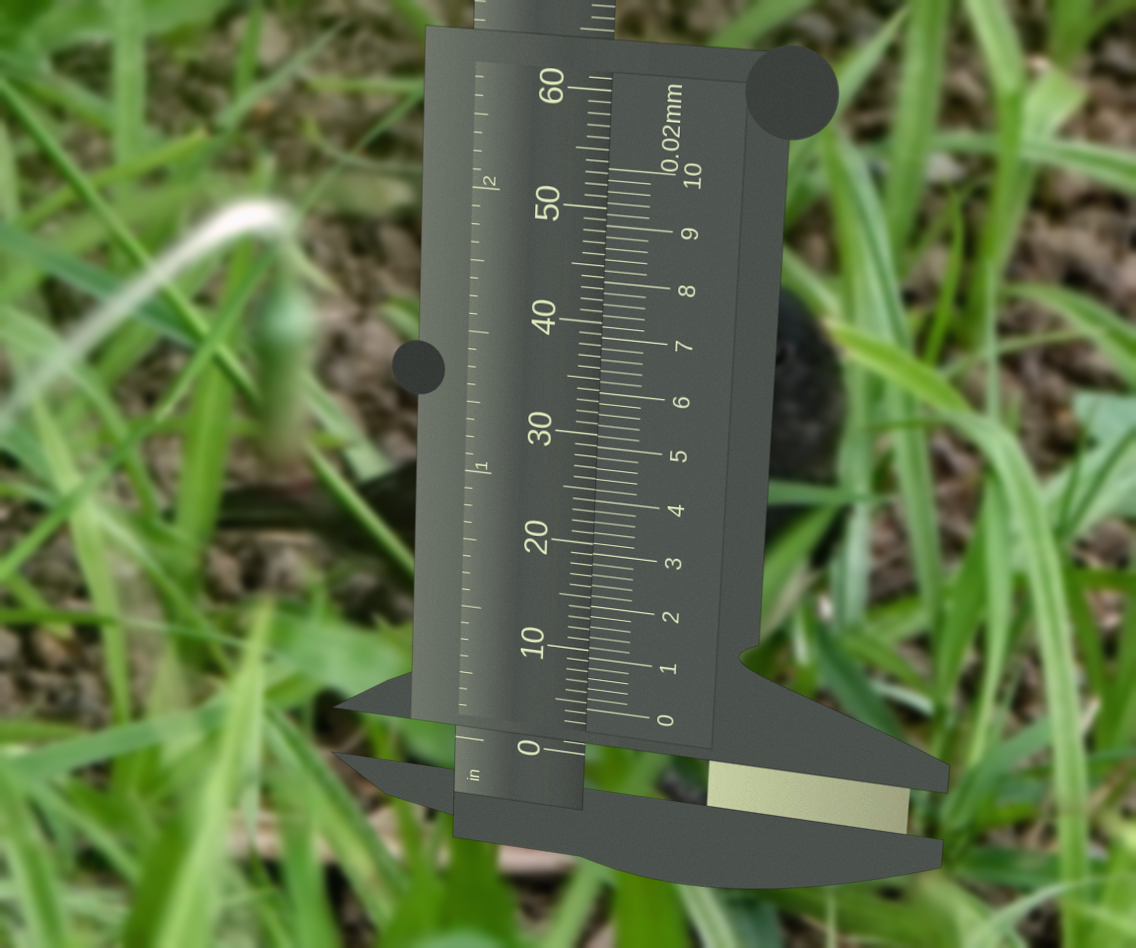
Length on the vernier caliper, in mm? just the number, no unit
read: 4.4
